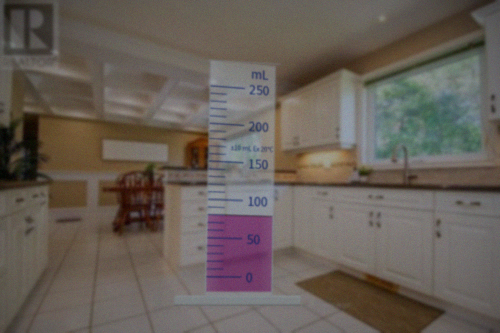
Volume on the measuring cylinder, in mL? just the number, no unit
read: 80
